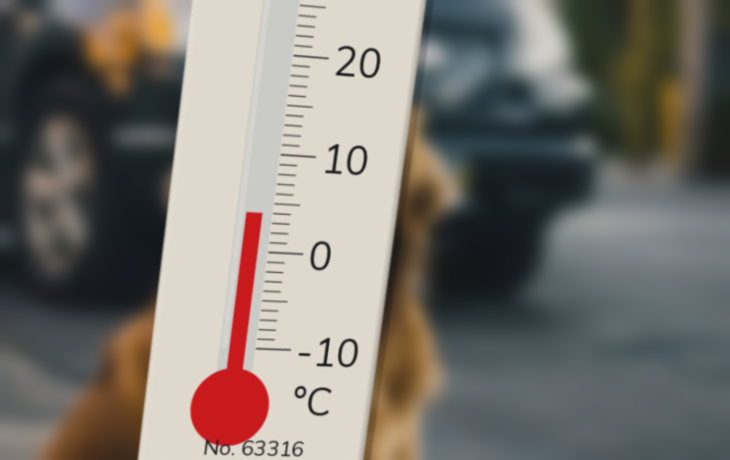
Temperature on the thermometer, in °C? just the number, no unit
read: 4
